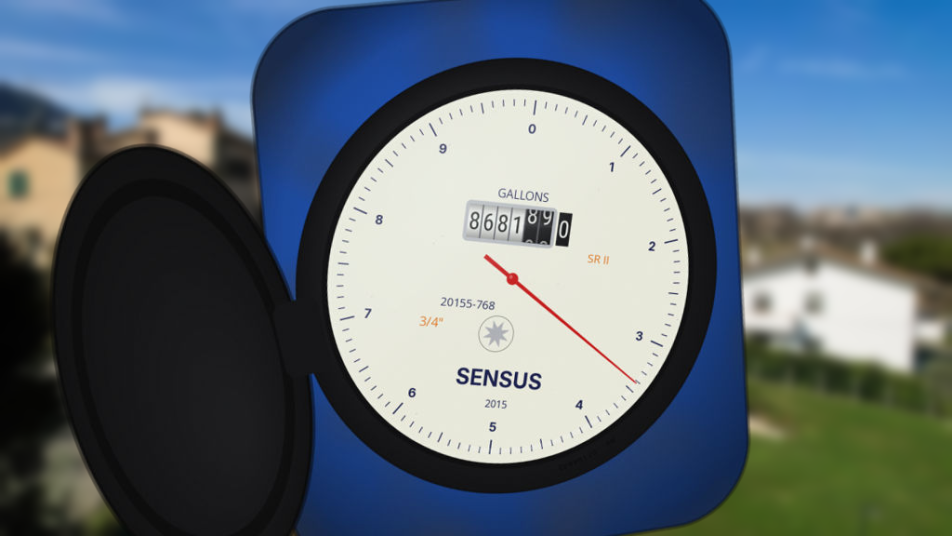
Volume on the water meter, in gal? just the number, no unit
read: 8681893.4
